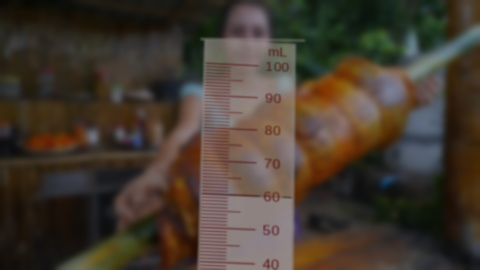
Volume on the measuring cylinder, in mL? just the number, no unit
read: 60
